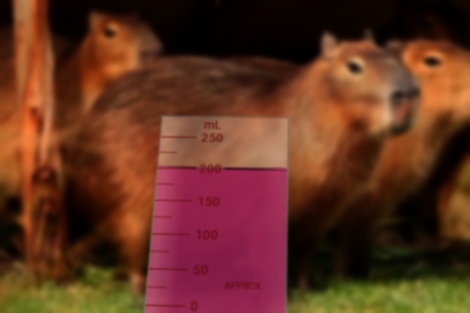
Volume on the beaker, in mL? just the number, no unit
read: 200
